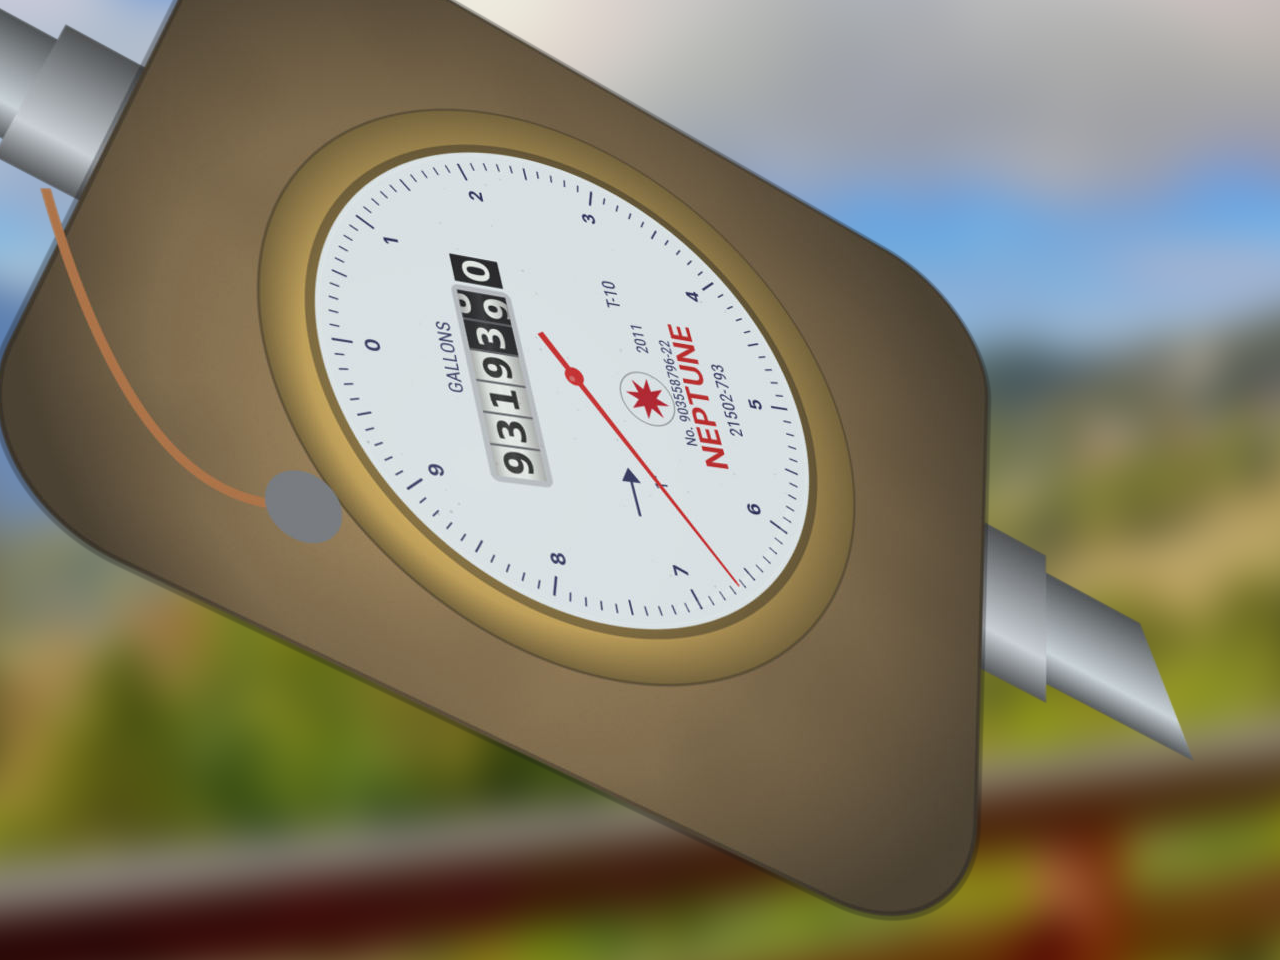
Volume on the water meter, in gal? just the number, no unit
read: 9319386.6
